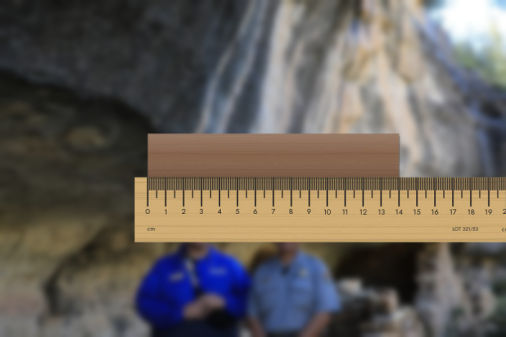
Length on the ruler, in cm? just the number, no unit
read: 14
